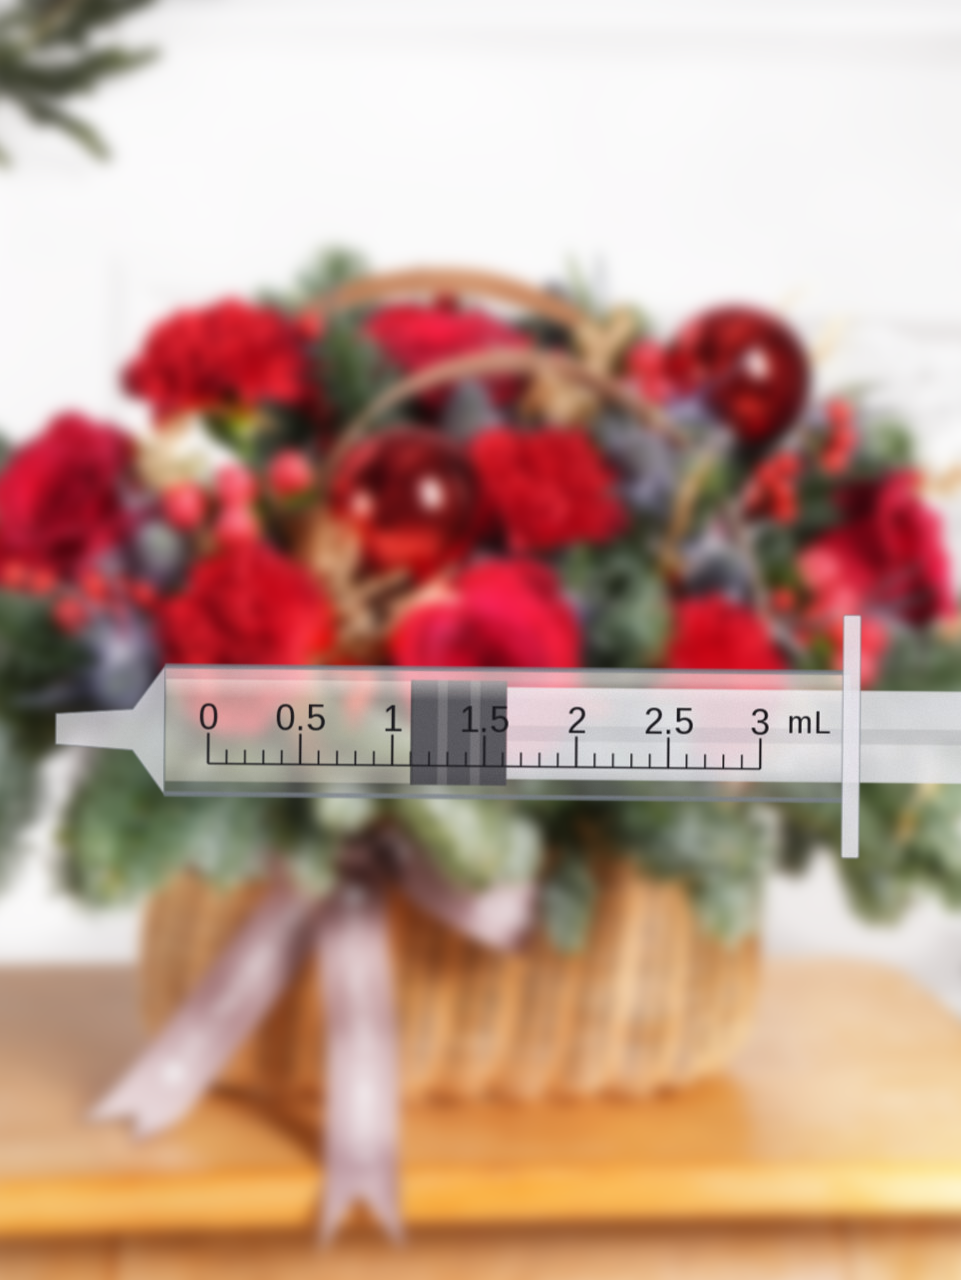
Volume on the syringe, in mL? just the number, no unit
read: 1.1
